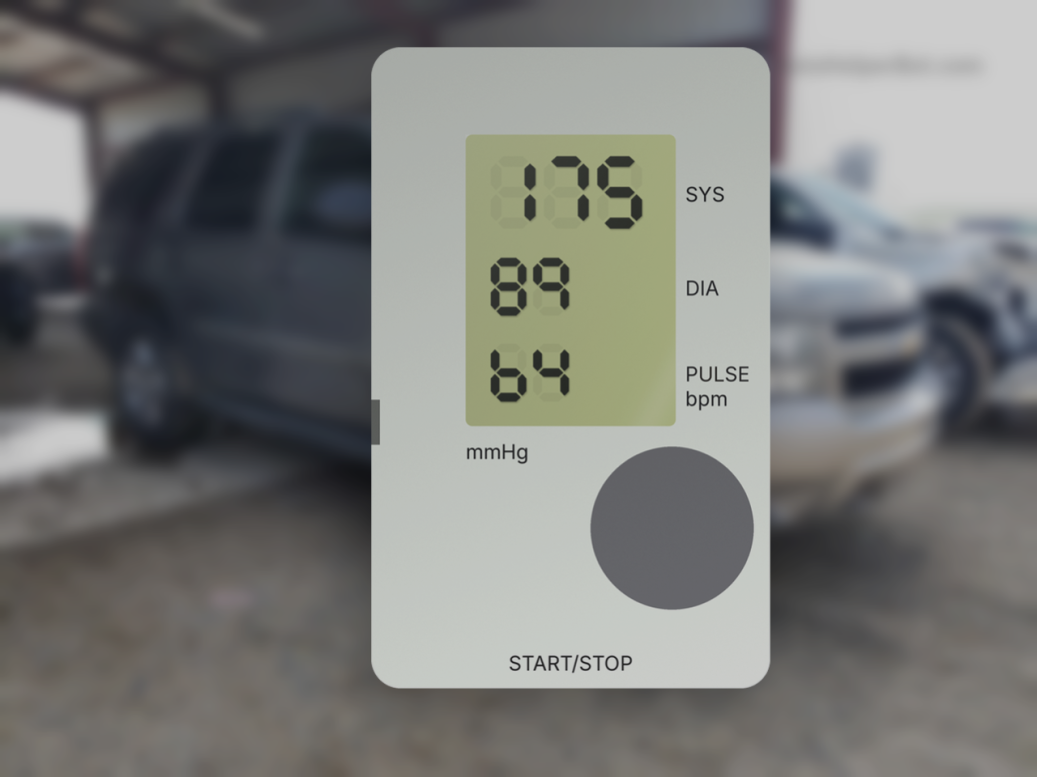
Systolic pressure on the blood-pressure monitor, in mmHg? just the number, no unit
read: 175
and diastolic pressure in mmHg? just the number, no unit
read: 89
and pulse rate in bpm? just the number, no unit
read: 64
